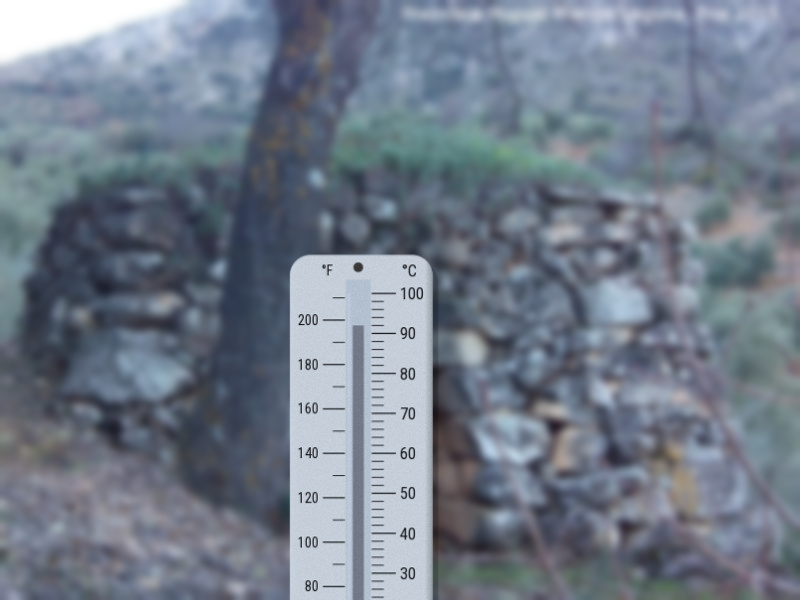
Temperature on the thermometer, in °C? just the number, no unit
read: 92
